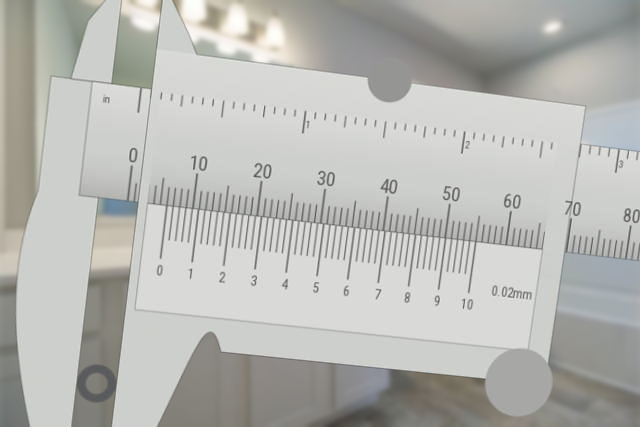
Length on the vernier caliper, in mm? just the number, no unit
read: 6.0
